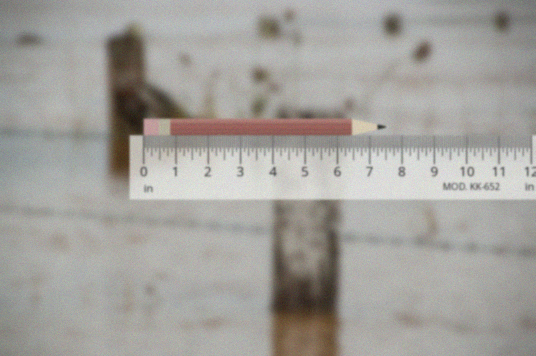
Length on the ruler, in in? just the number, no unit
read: 7.5
